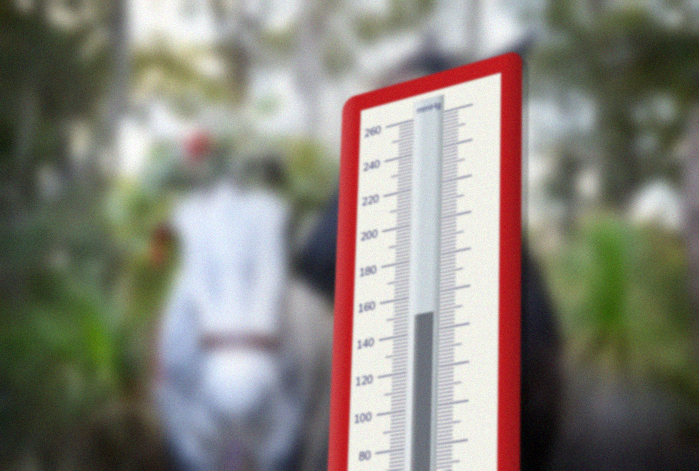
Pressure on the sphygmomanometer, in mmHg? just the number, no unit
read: 150
